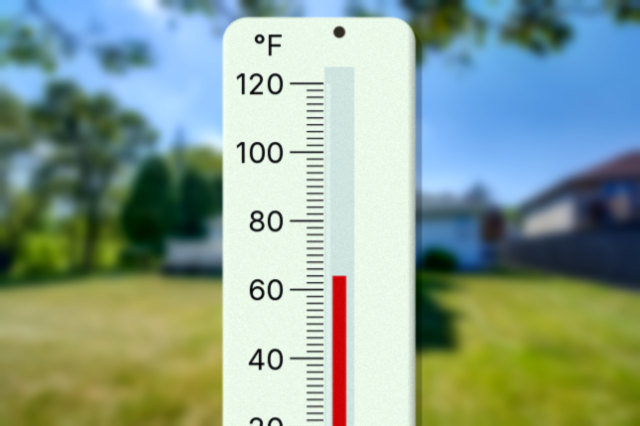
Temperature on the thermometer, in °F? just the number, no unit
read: 64
